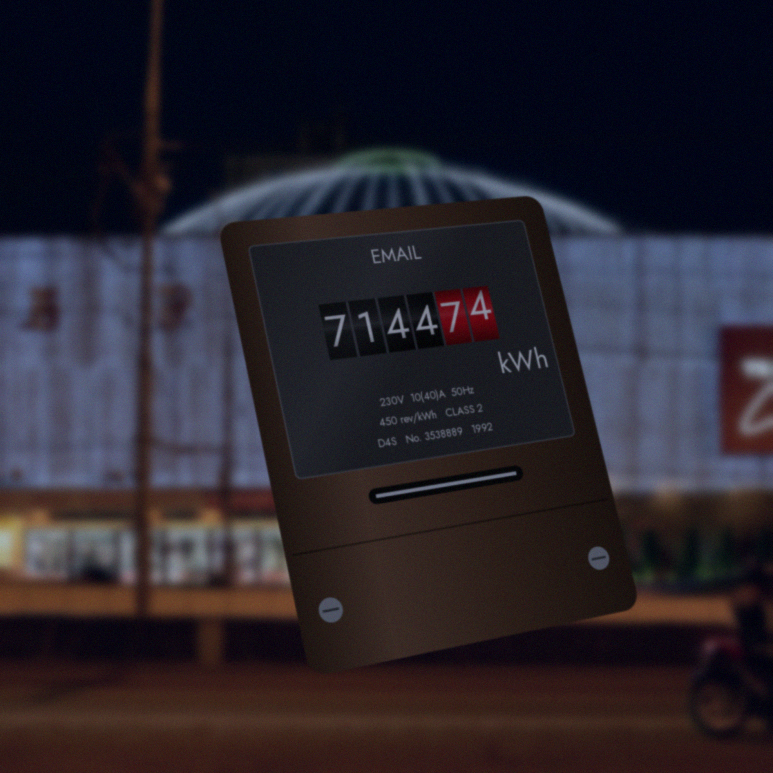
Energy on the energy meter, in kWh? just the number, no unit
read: 7144.74
